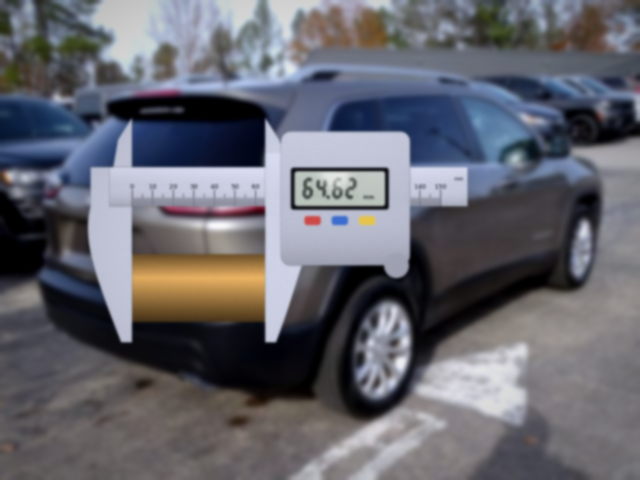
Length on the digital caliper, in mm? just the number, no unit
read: 64.62
